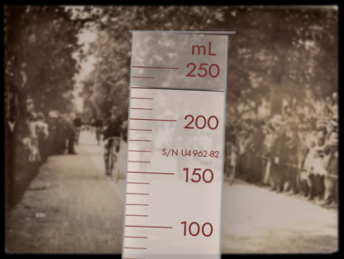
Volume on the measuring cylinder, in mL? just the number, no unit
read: 230
